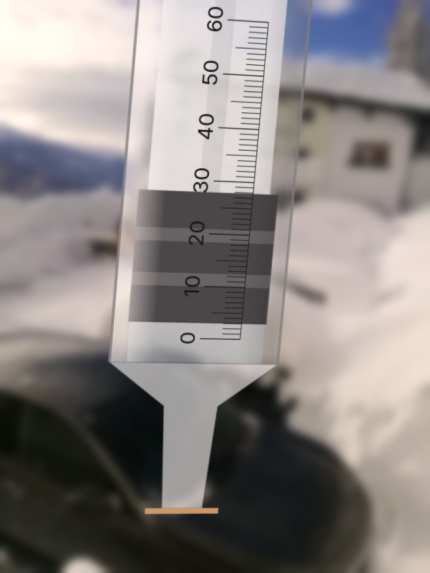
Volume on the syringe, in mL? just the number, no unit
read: 3
